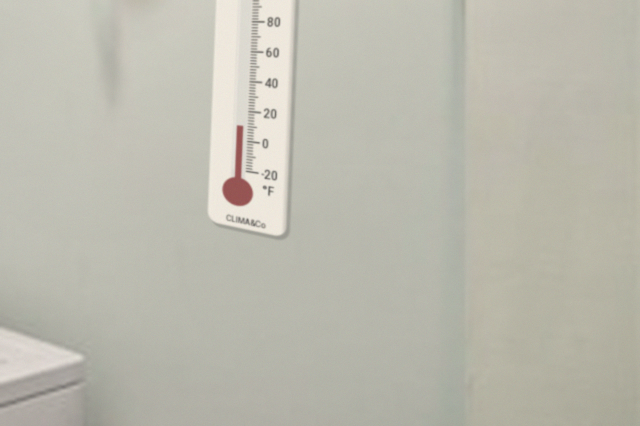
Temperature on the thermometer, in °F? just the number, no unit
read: 10
